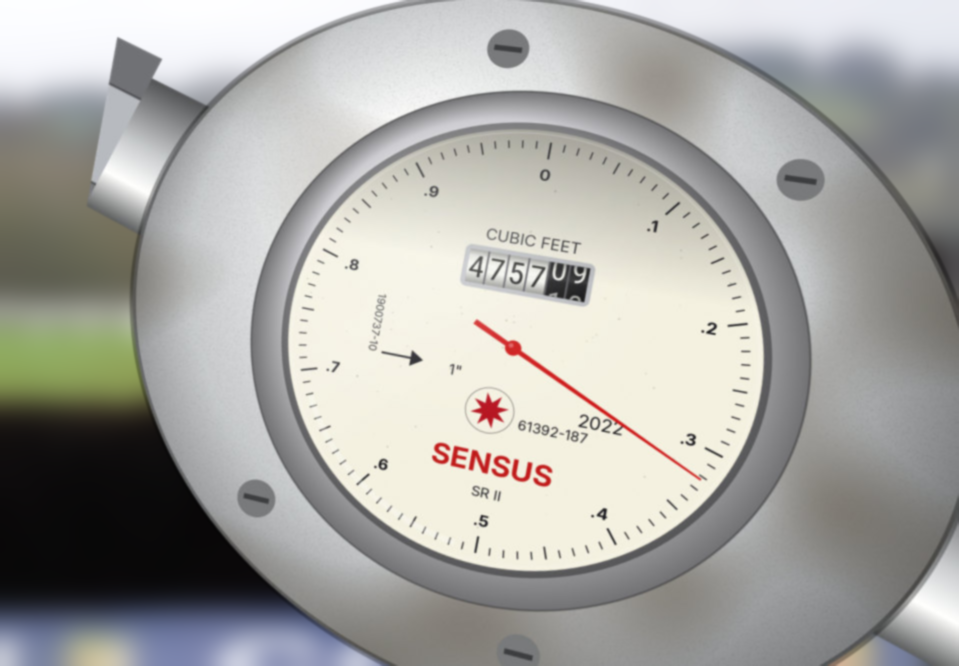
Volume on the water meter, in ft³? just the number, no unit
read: 475709.32
